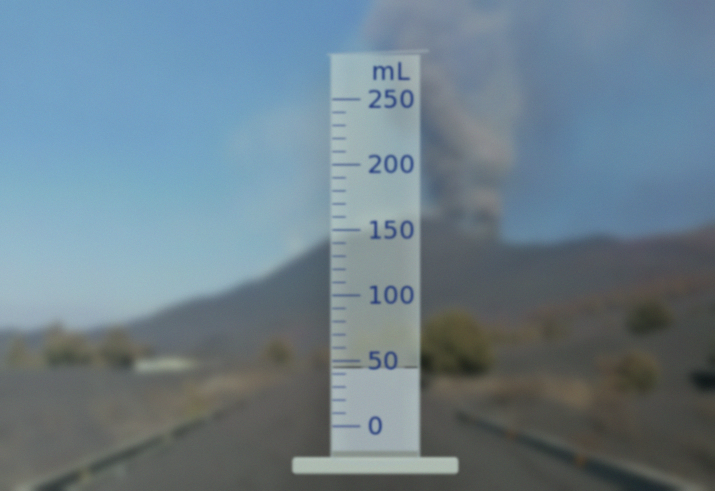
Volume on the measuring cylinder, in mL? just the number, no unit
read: 45
